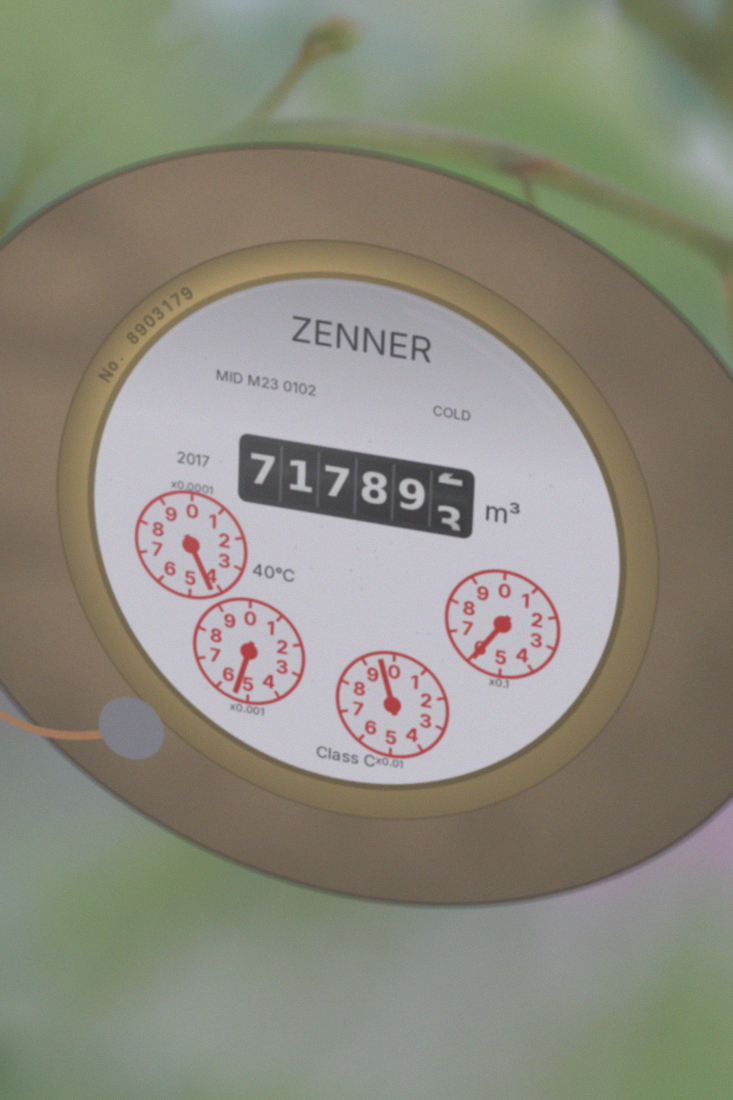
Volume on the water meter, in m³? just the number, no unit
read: 717892.5954
